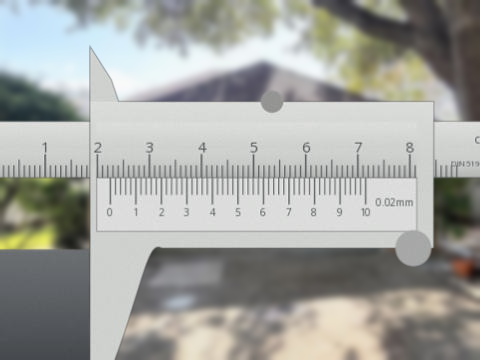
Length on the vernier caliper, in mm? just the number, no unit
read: 22.5
